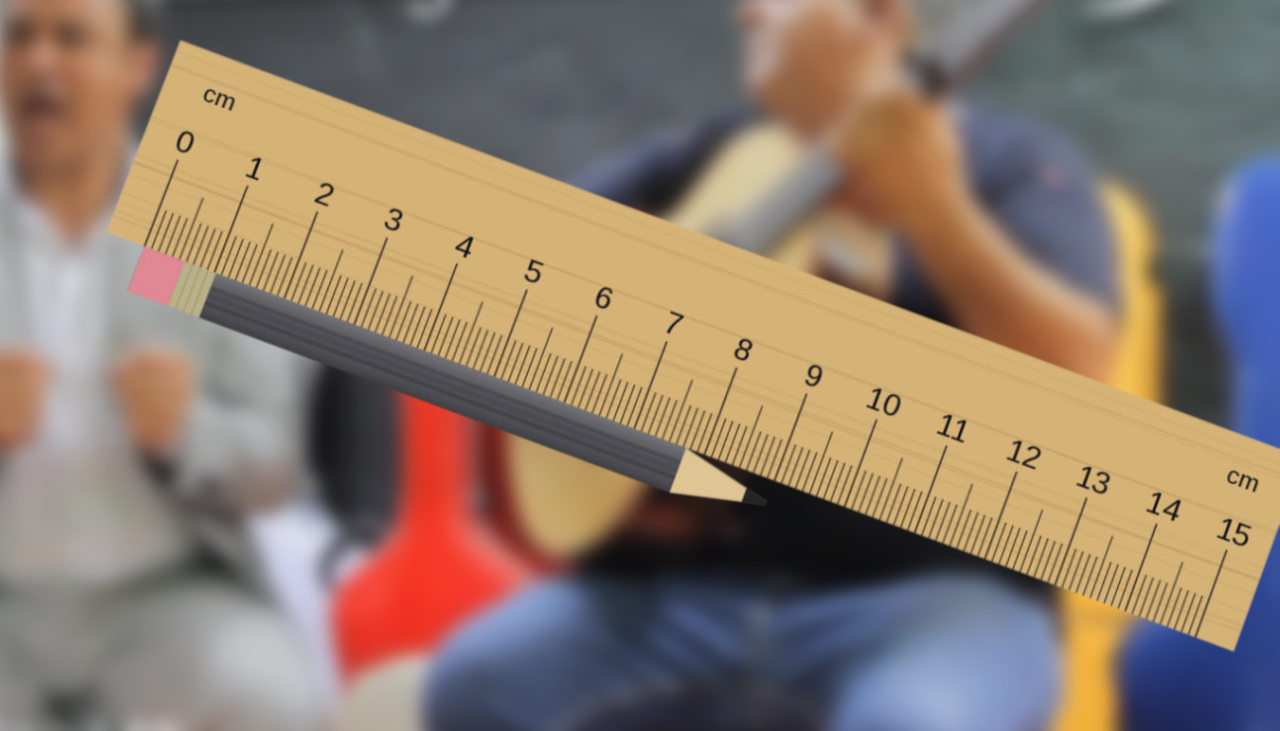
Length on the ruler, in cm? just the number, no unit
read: 9
